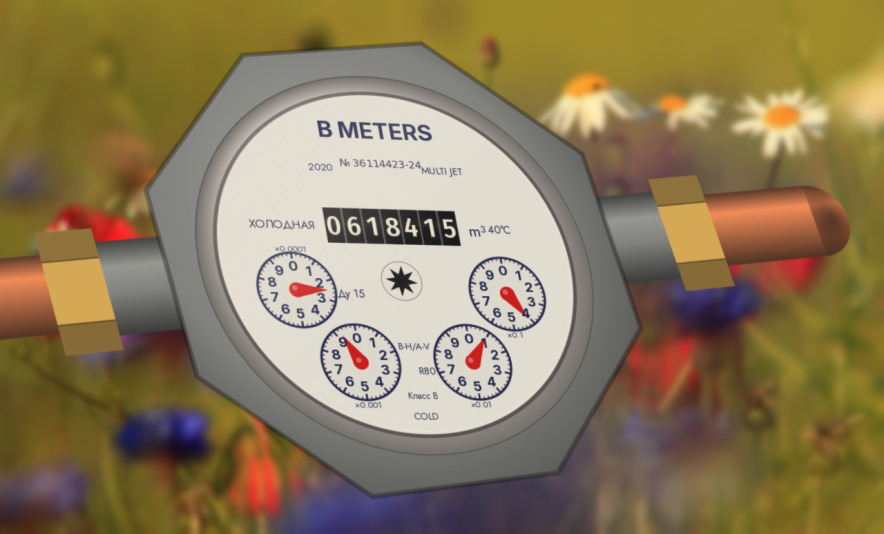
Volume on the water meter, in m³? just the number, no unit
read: 618415.4092
